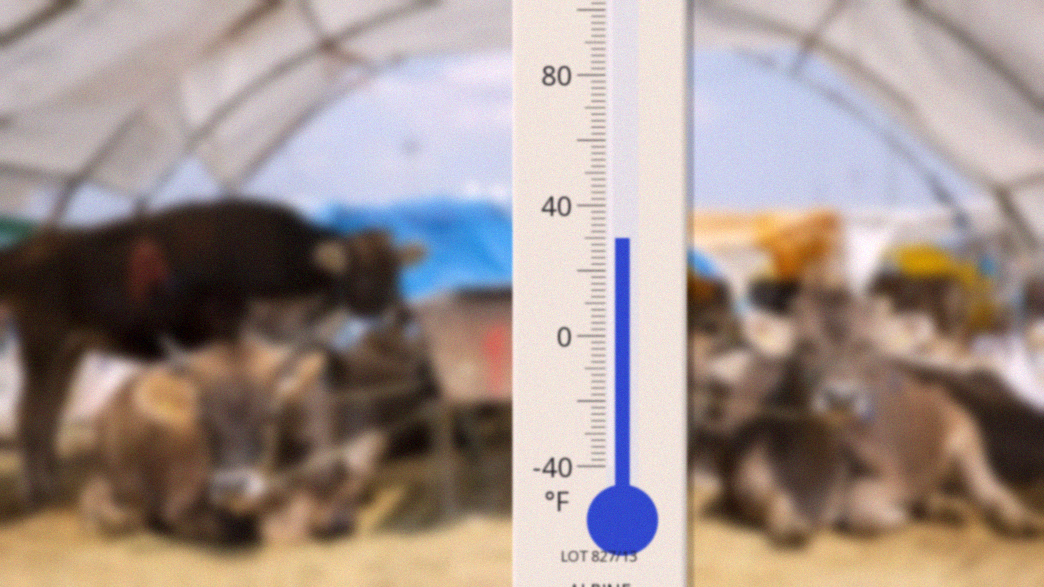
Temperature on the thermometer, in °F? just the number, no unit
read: 30
